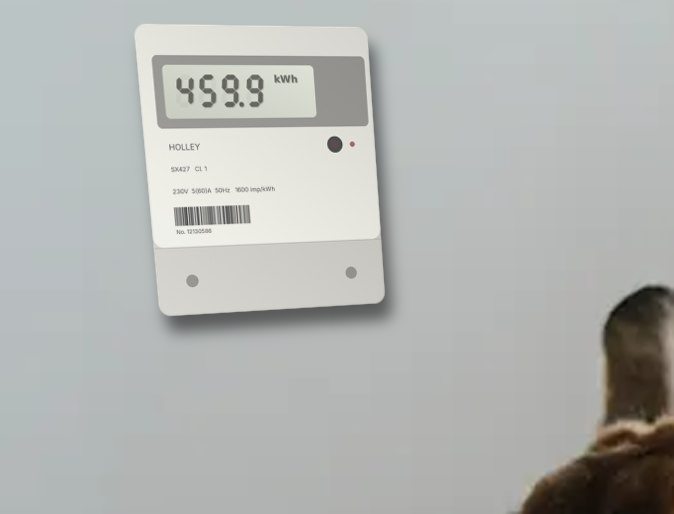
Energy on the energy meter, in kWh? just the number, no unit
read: 459.9
